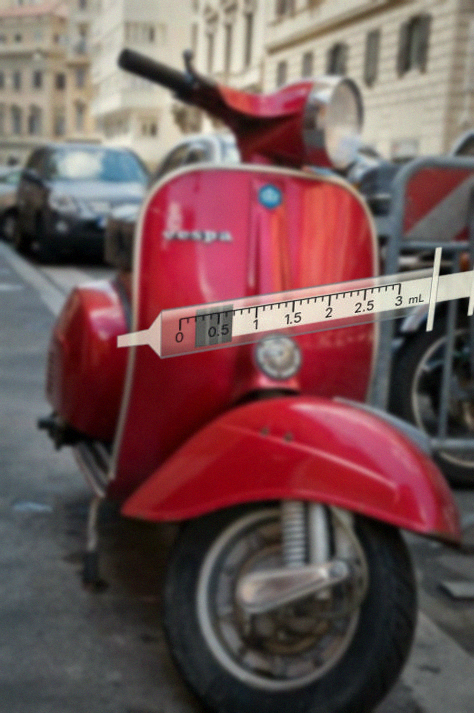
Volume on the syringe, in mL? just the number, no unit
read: 0.2
